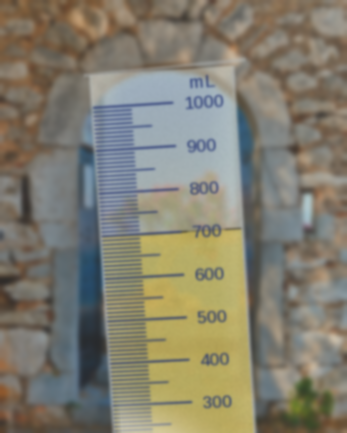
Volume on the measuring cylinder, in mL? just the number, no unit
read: 700
